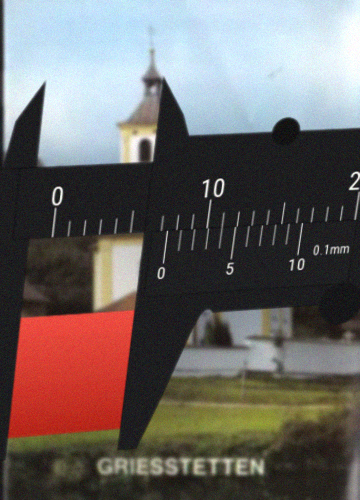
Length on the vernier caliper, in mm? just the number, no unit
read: 7.4
